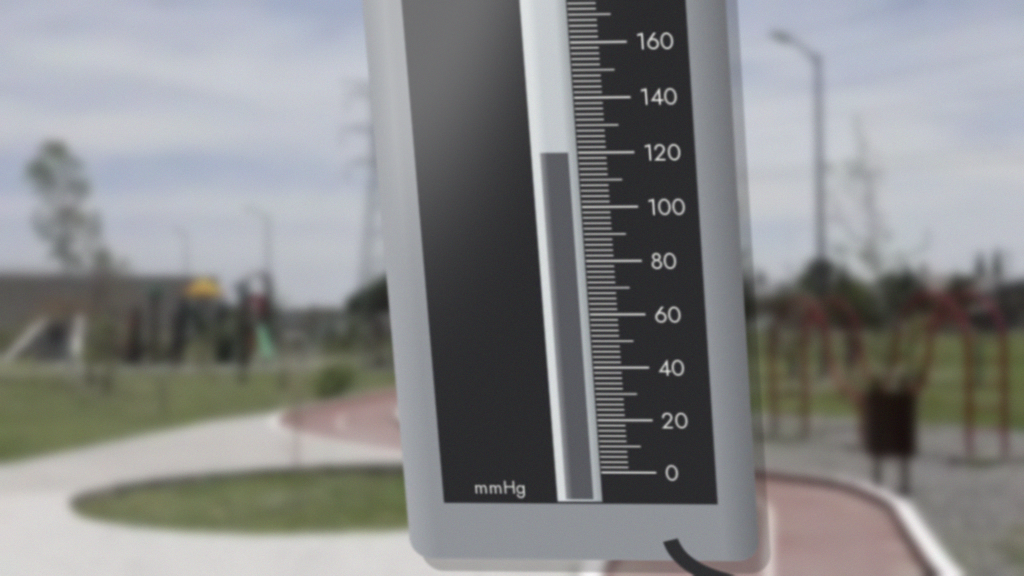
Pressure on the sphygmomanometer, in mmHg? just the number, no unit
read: 120
